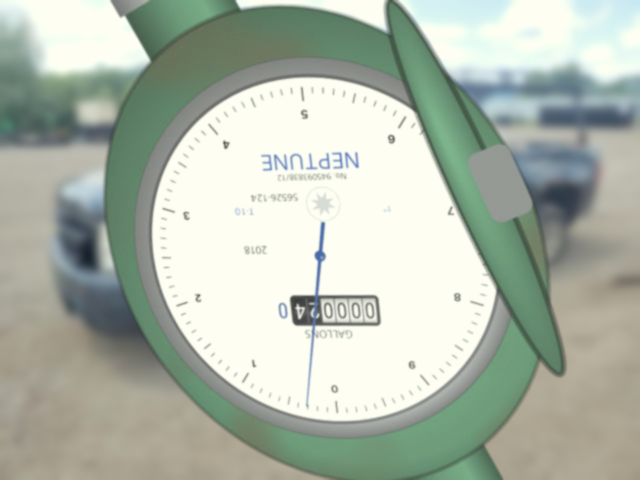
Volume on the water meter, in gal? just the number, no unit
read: 240.3
